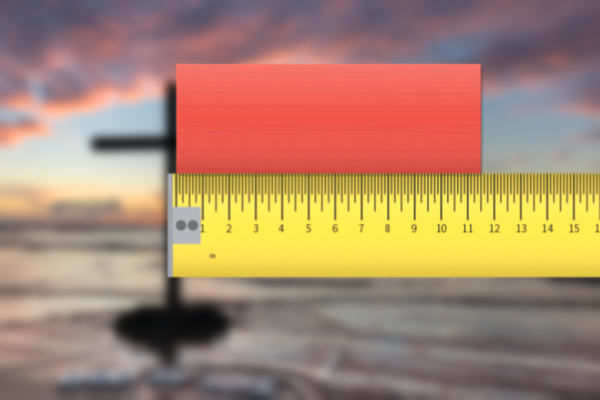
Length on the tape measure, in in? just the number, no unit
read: 11.5
